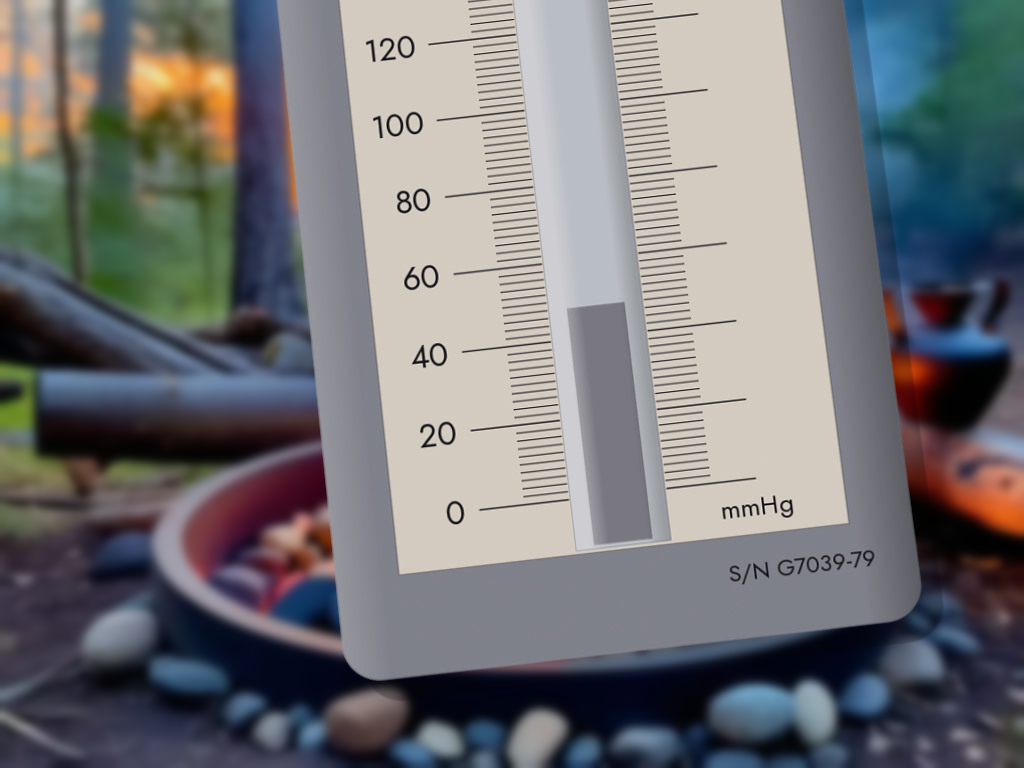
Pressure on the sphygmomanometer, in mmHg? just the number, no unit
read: 48
